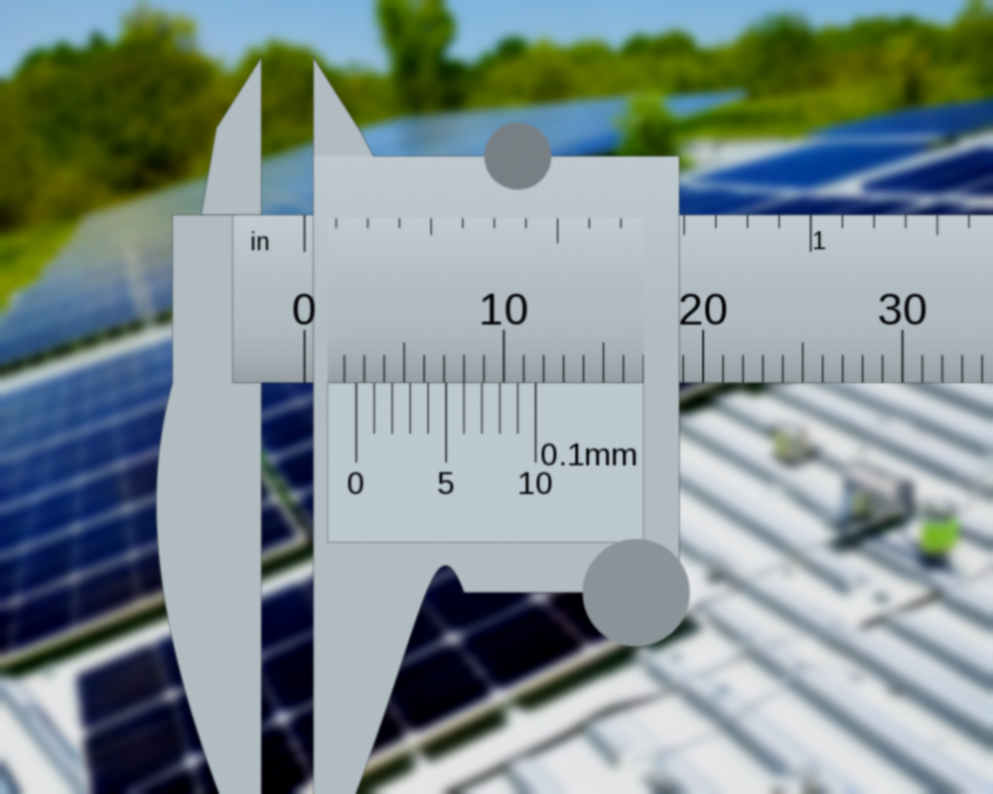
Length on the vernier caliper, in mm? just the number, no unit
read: 2.6
